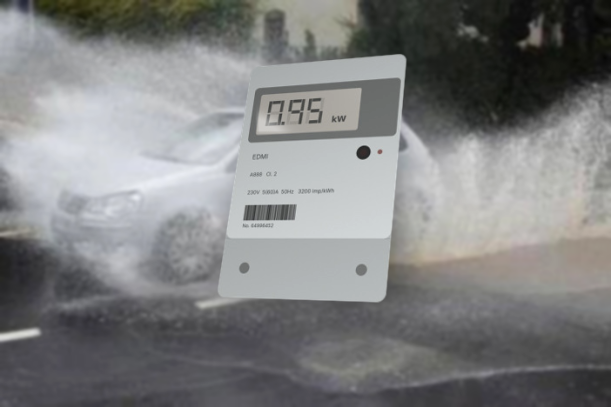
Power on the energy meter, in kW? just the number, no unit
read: 0.95
